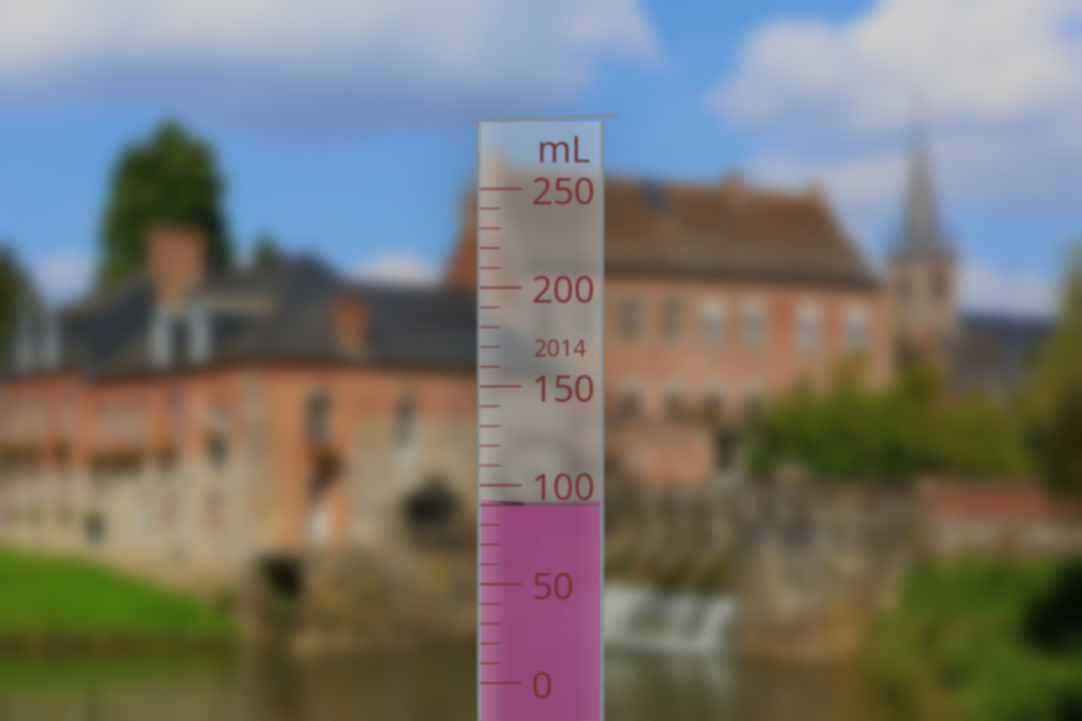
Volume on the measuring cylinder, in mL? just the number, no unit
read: 90
